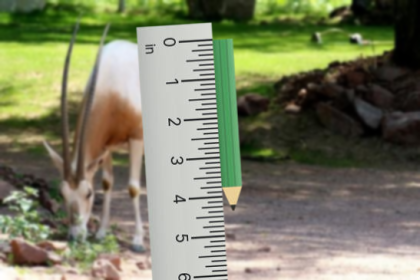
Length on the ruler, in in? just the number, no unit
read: 4.375
